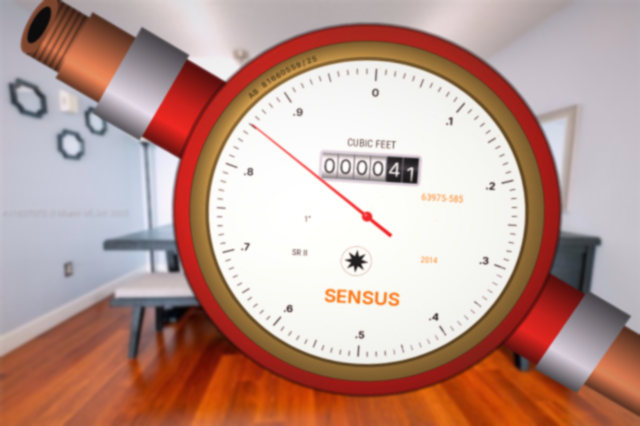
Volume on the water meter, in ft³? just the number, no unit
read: 40.85
